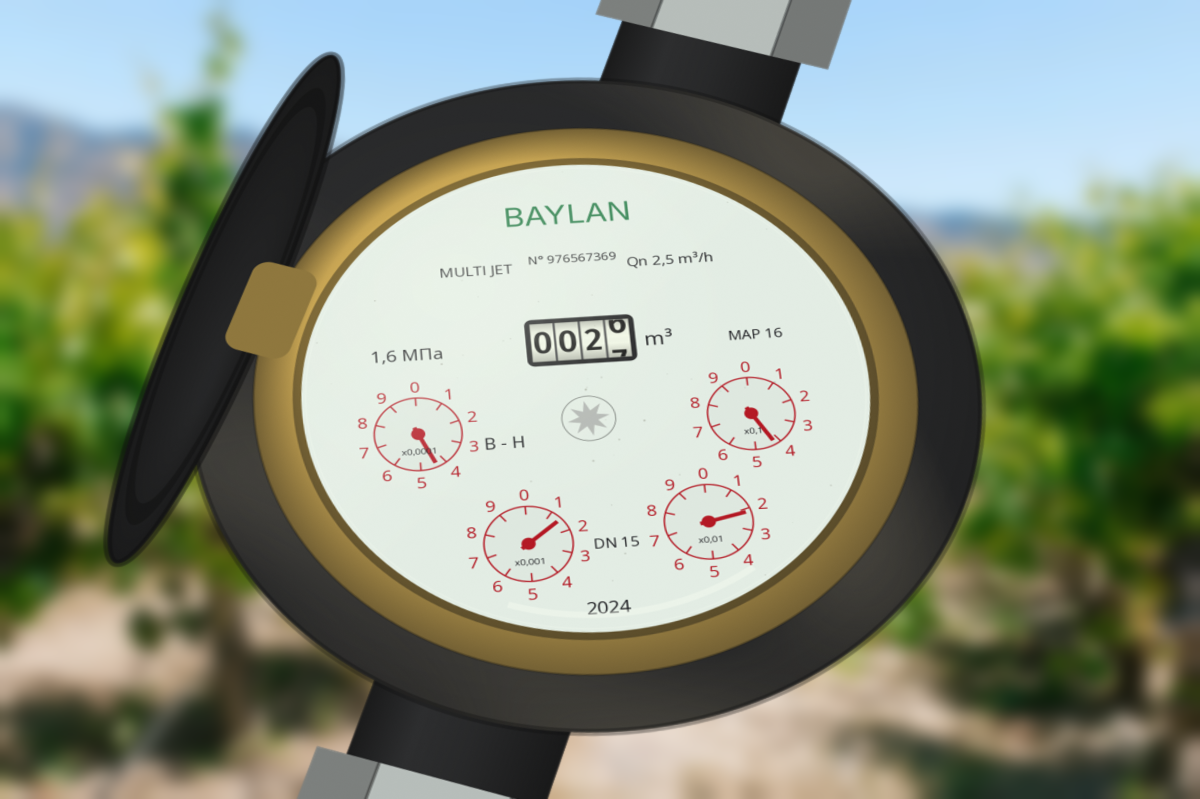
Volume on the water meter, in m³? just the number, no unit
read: 26.4214
